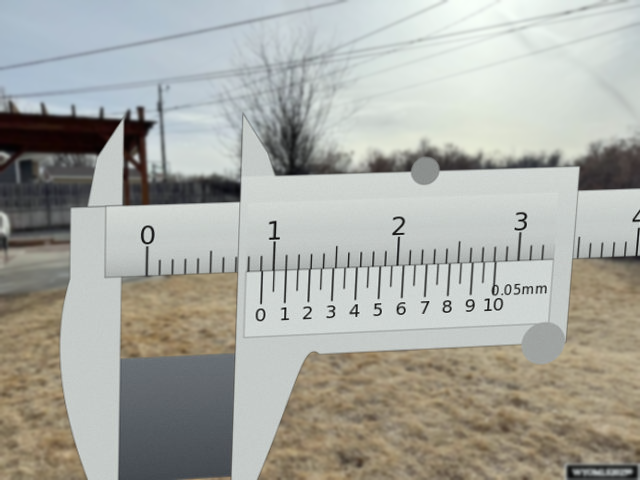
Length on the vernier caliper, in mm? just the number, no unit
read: 9.1
